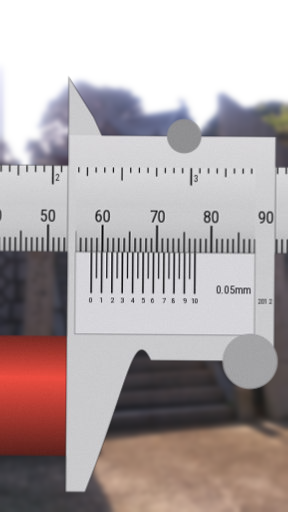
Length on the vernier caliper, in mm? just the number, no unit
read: 58.0
